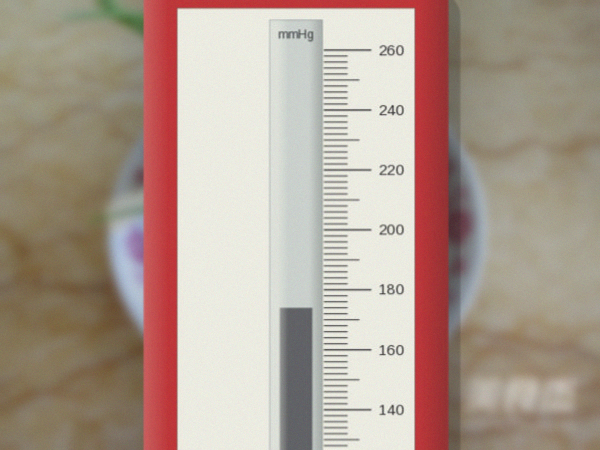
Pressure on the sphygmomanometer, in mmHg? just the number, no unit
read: 174
